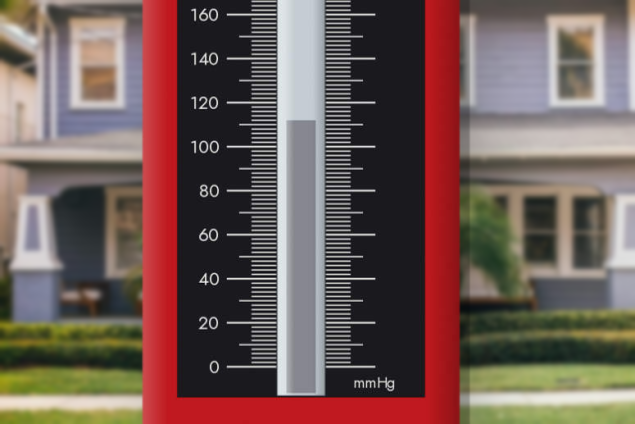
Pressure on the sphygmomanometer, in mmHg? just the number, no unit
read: 112
